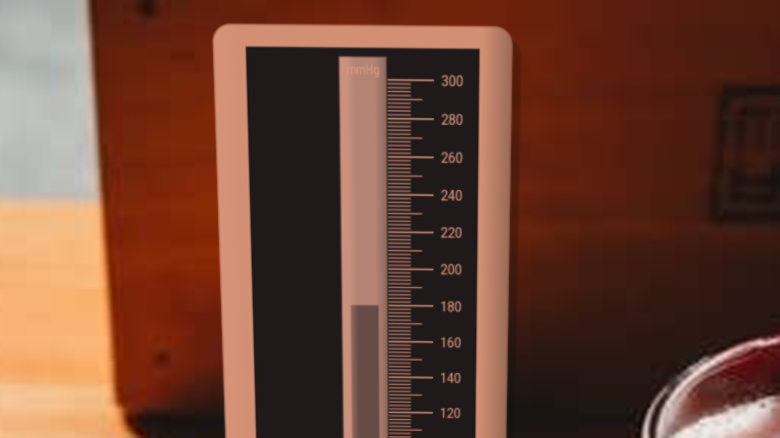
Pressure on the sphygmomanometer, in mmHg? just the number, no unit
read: 180
